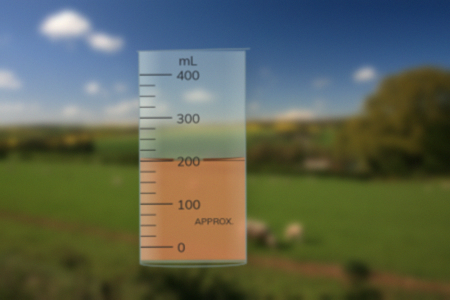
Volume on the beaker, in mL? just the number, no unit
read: 200
